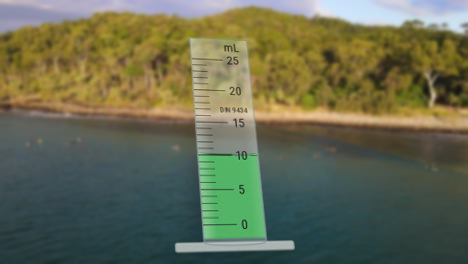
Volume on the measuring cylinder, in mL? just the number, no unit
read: 10
